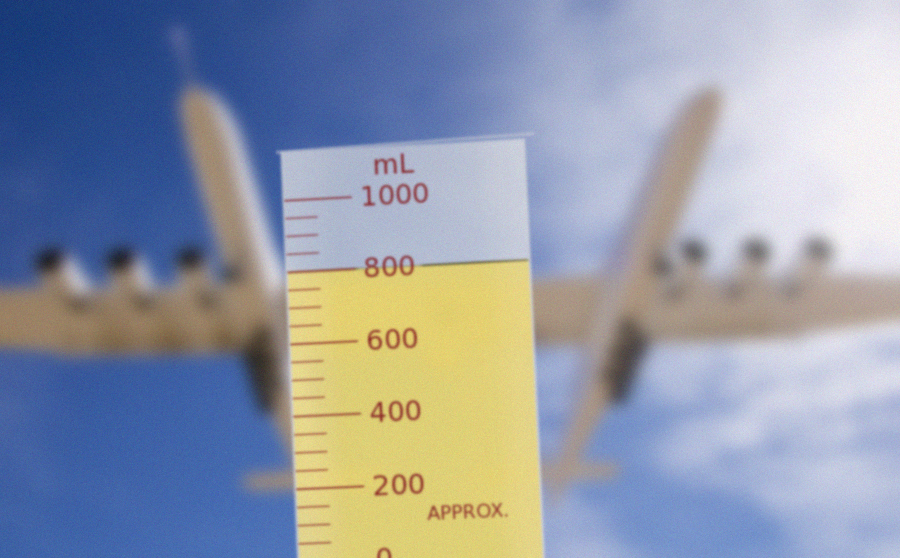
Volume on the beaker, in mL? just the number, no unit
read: 800
